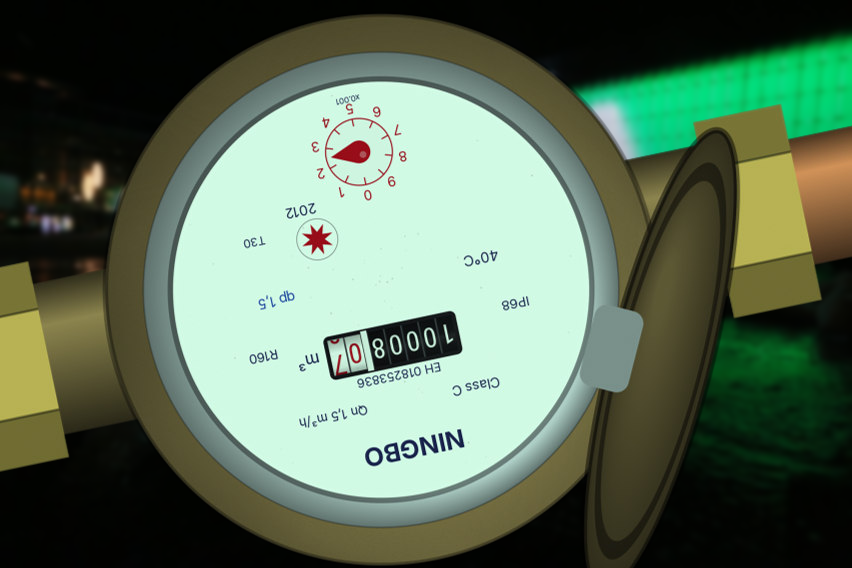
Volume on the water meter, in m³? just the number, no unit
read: 10008.072
